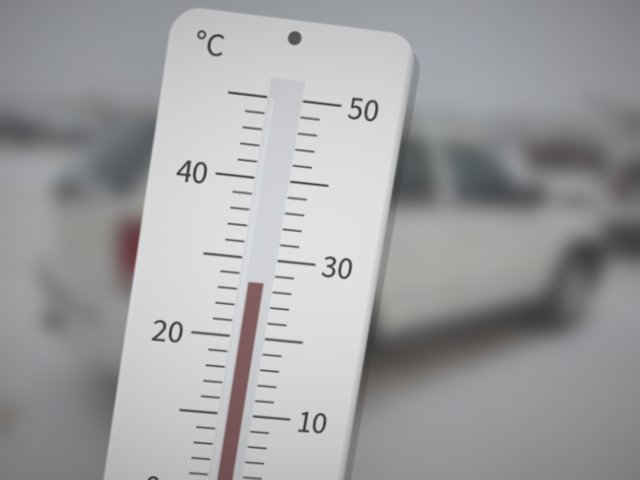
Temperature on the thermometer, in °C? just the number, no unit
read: 27
